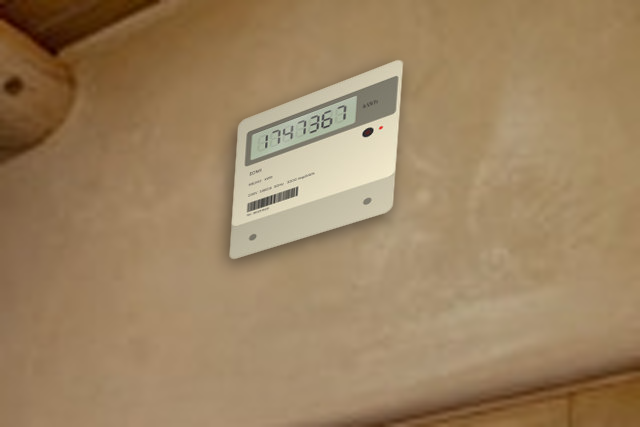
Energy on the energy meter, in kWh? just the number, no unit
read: 1747367
